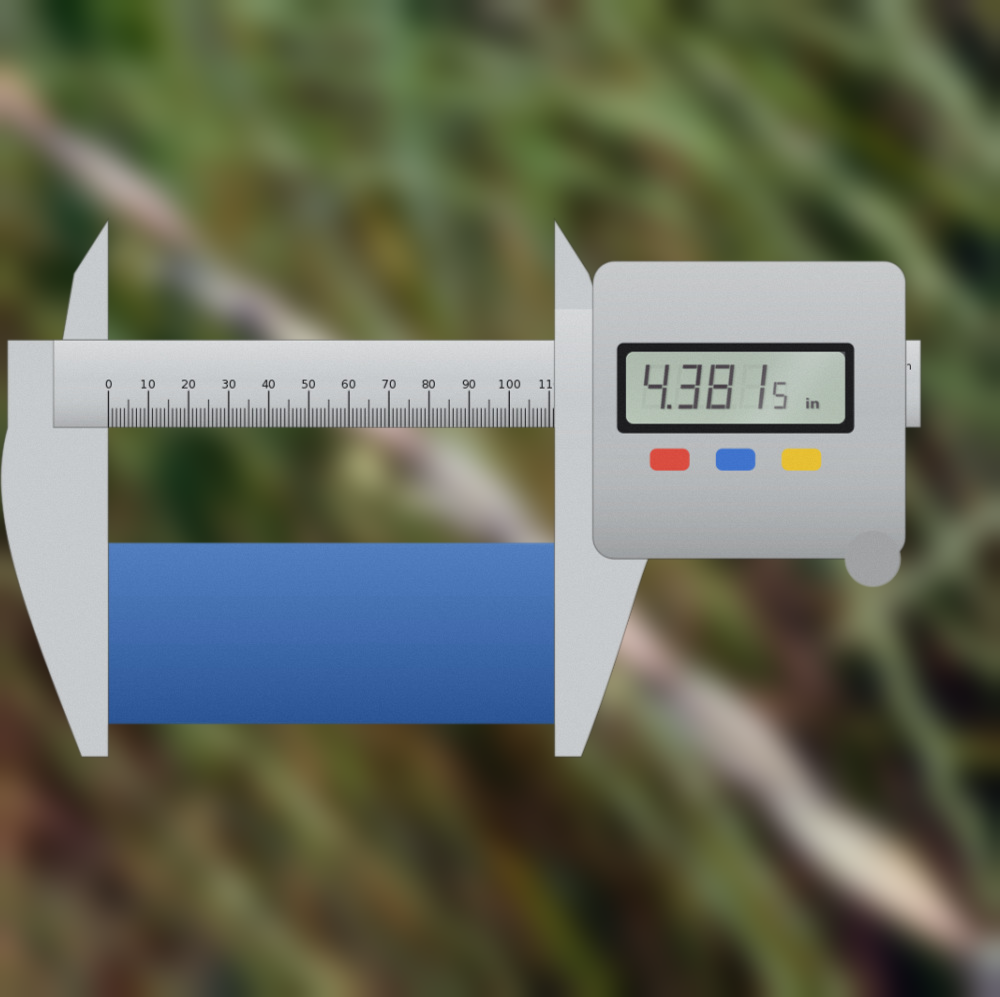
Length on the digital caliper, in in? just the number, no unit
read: 4.3815
